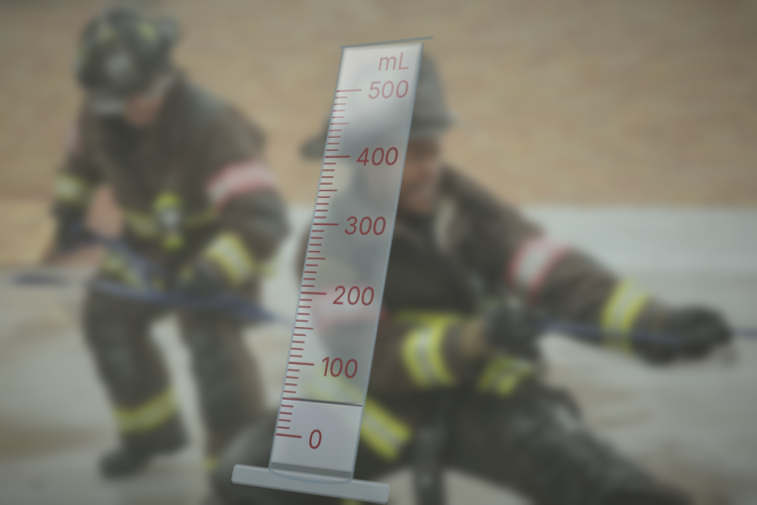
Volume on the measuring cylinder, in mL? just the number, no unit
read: 50
